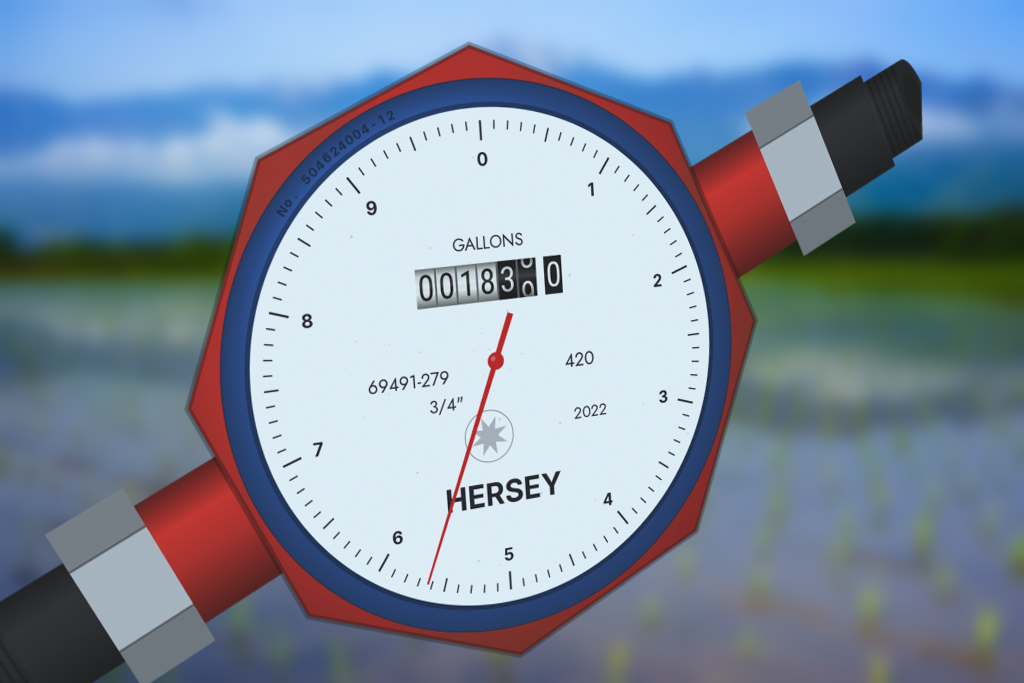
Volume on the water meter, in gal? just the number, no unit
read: 18385.6
